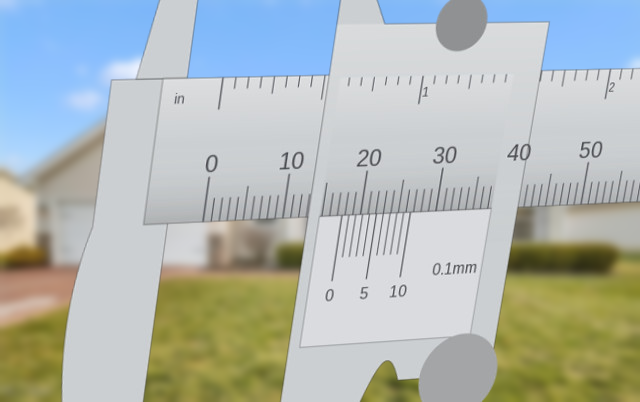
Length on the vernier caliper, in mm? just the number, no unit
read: 17.6
